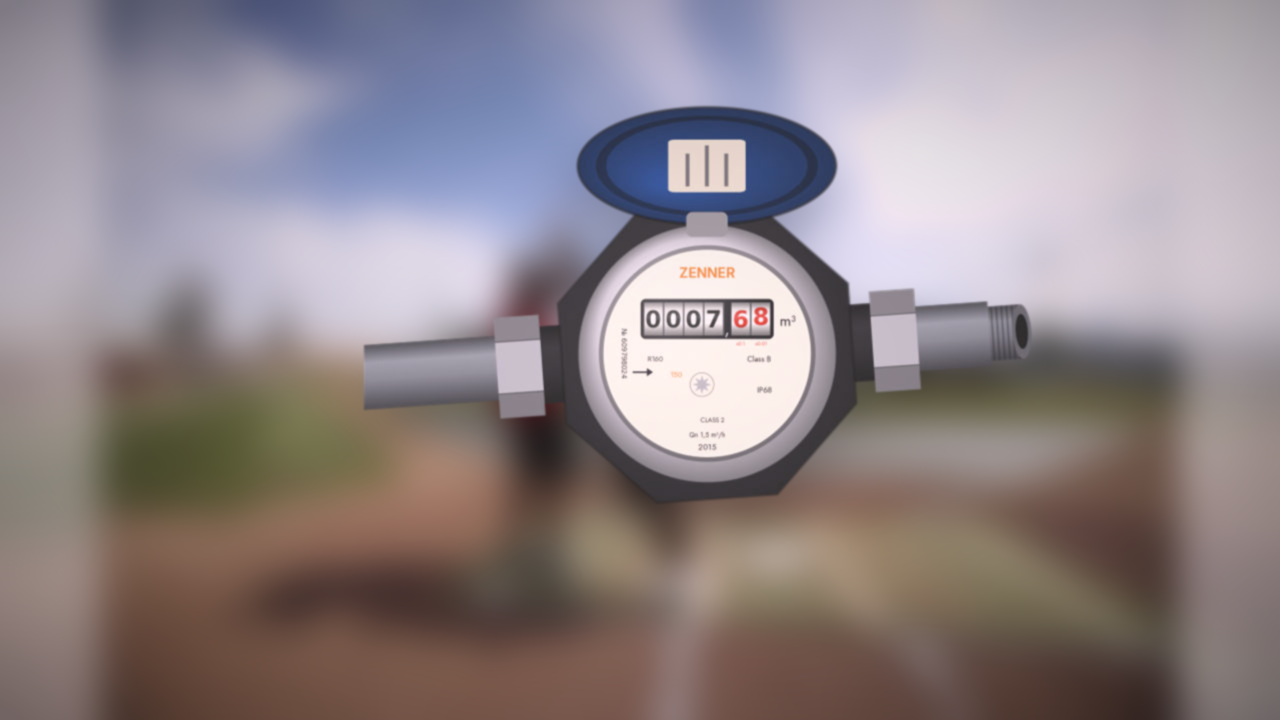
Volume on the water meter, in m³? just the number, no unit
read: 7.68
